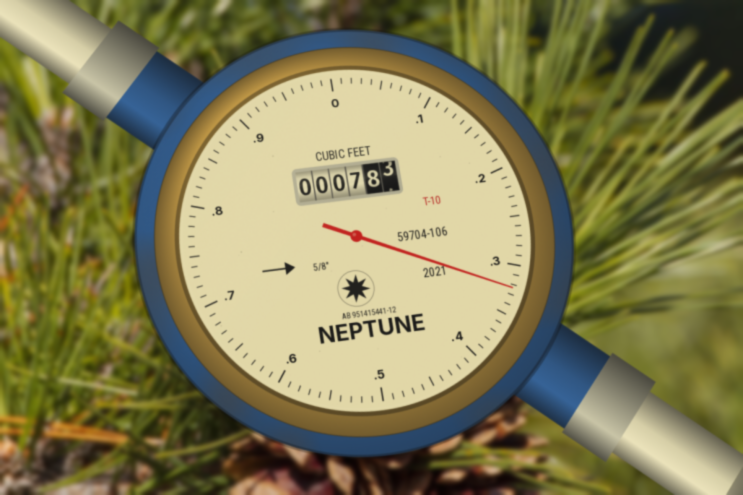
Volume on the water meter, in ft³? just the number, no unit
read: 783.32
